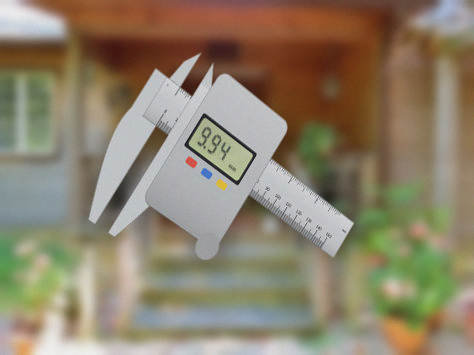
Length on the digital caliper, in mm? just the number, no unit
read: 9.94
